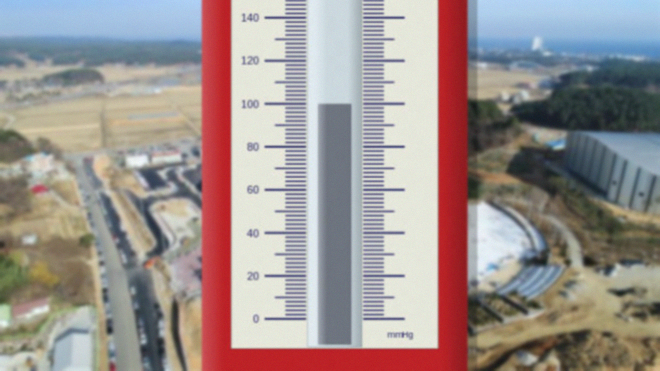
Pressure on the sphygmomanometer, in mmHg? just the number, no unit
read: 100
